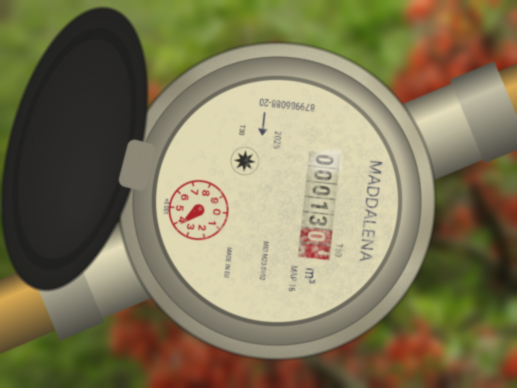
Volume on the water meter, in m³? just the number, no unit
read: 13.013
